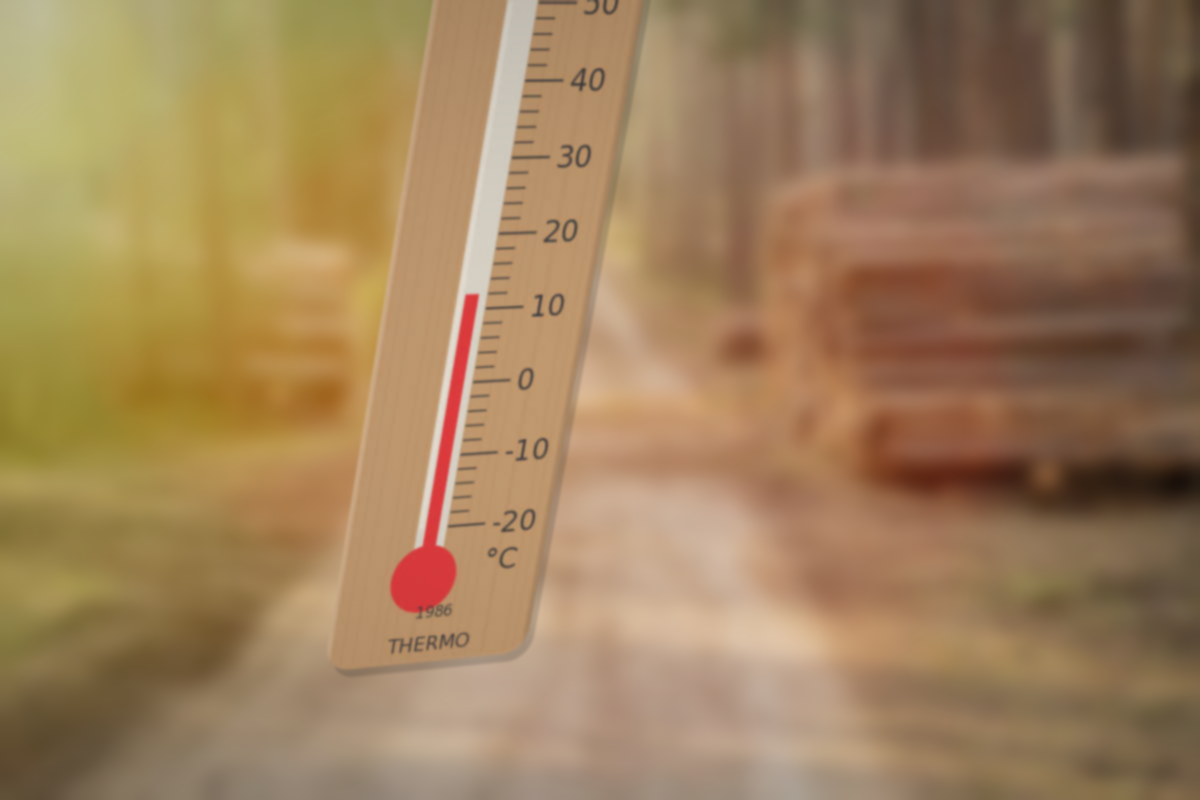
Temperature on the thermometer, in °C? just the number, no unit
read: 12
